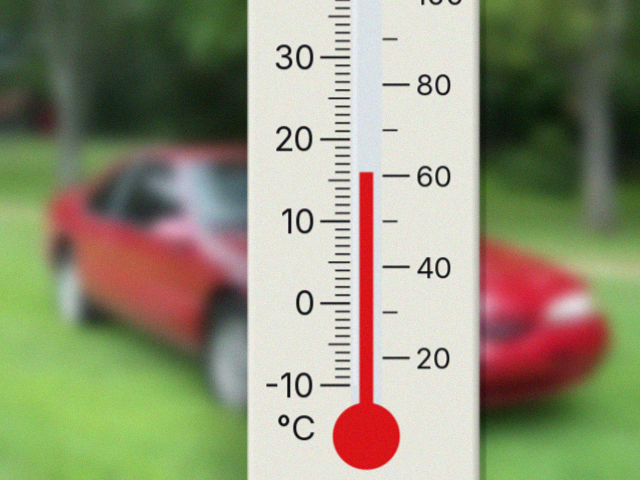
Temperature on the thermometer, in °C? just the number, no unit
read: 16
